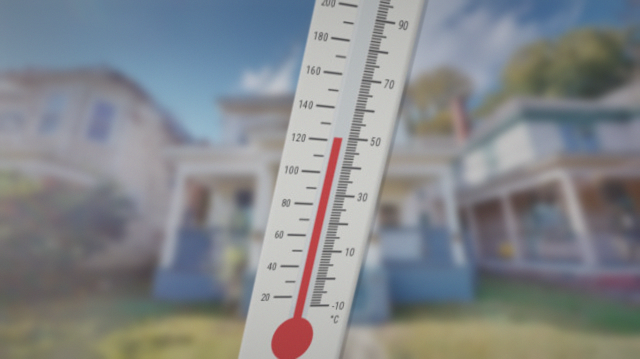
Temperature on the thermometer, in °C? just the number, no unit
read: 50
